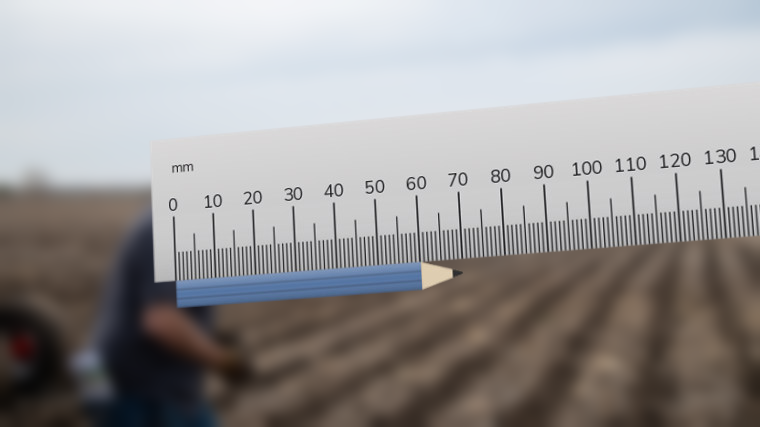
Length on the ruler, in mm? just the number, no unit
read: 70
